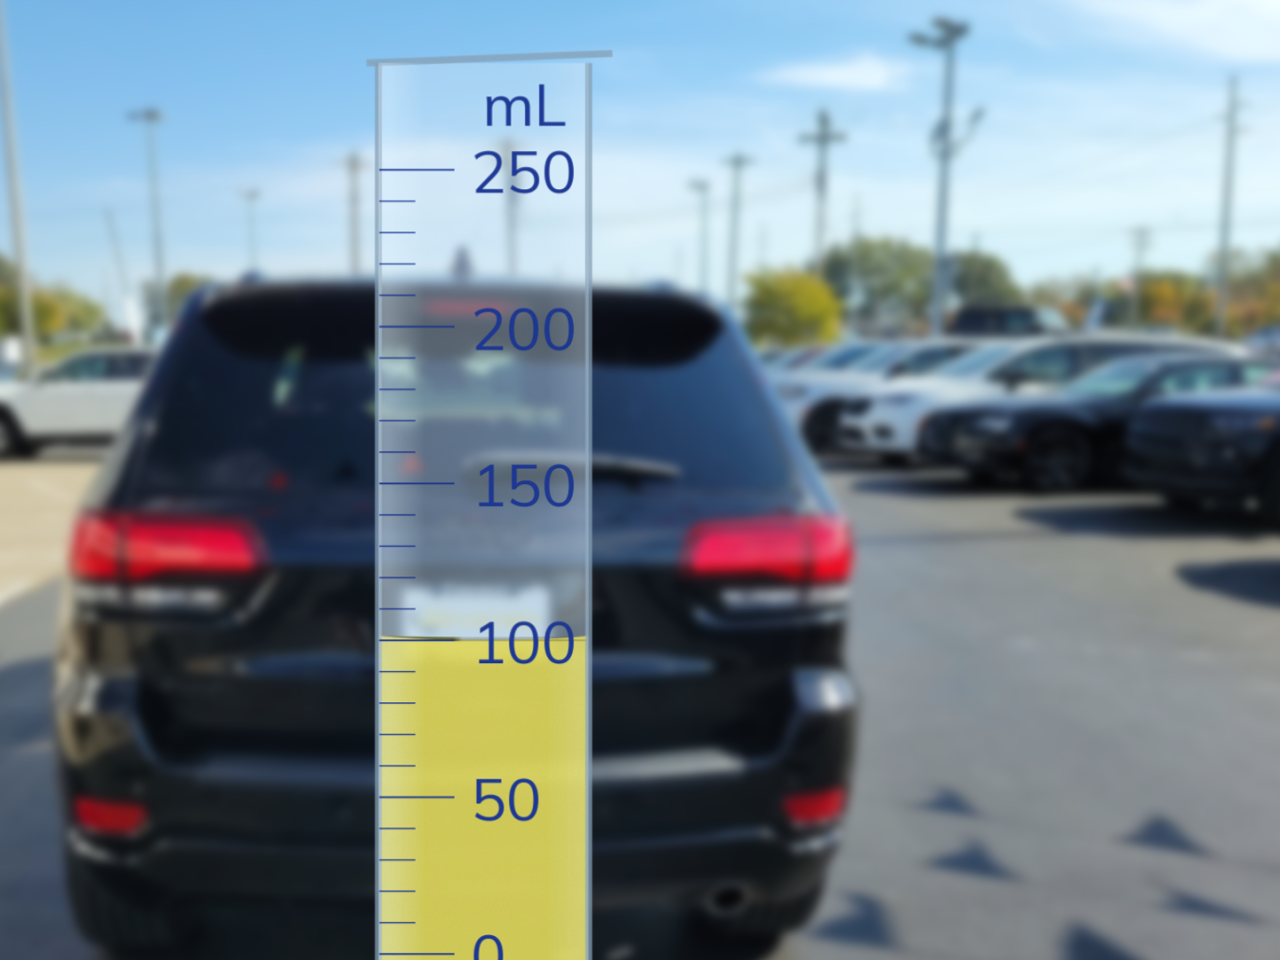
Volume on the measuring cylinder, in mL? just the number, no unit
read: 100
